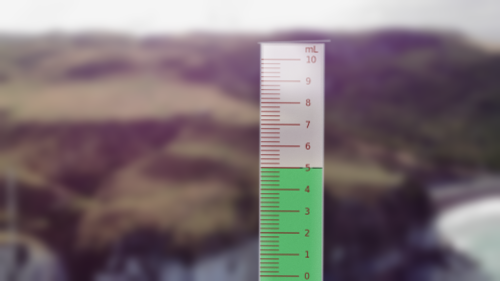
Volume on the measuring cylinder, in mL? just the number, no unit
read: 5
